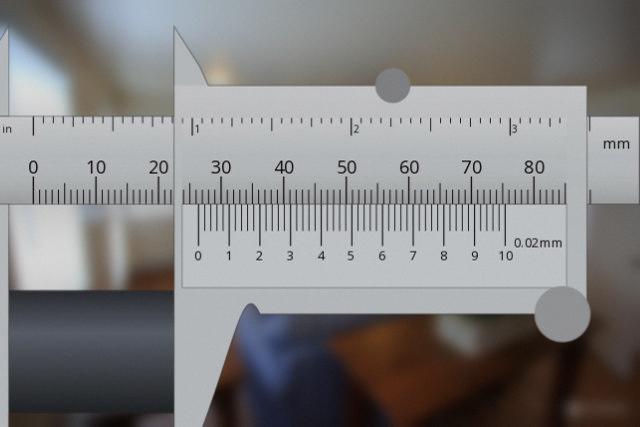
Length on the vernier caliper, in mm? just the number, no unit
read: 26.4
